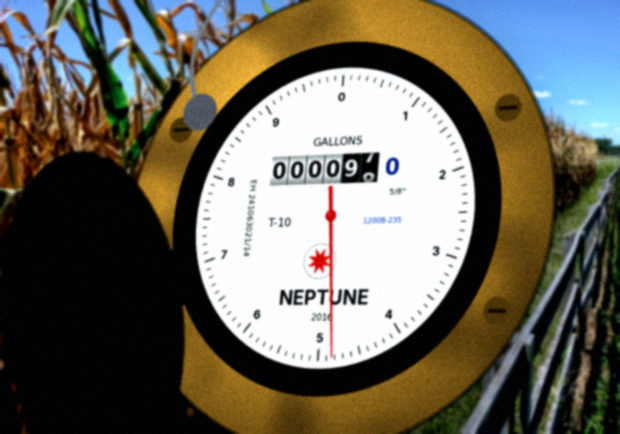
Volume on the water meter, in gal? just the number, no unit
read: 974.8
